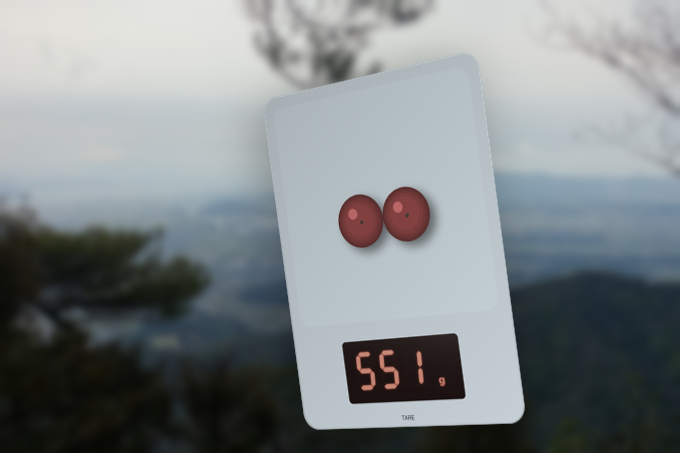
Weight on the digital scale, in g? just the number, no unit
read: 551
